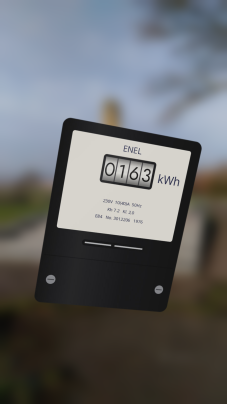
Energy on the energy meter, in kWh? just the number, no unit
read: 163
